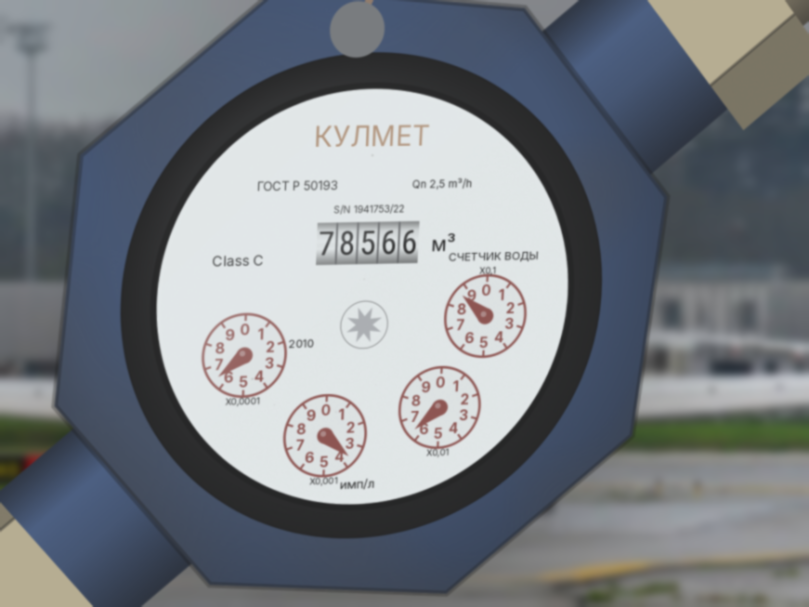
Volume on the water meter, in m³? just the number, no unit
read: 78566.8636
